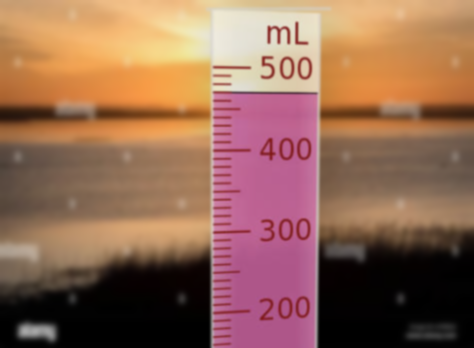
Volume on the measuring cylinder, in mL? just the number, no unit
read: 470
